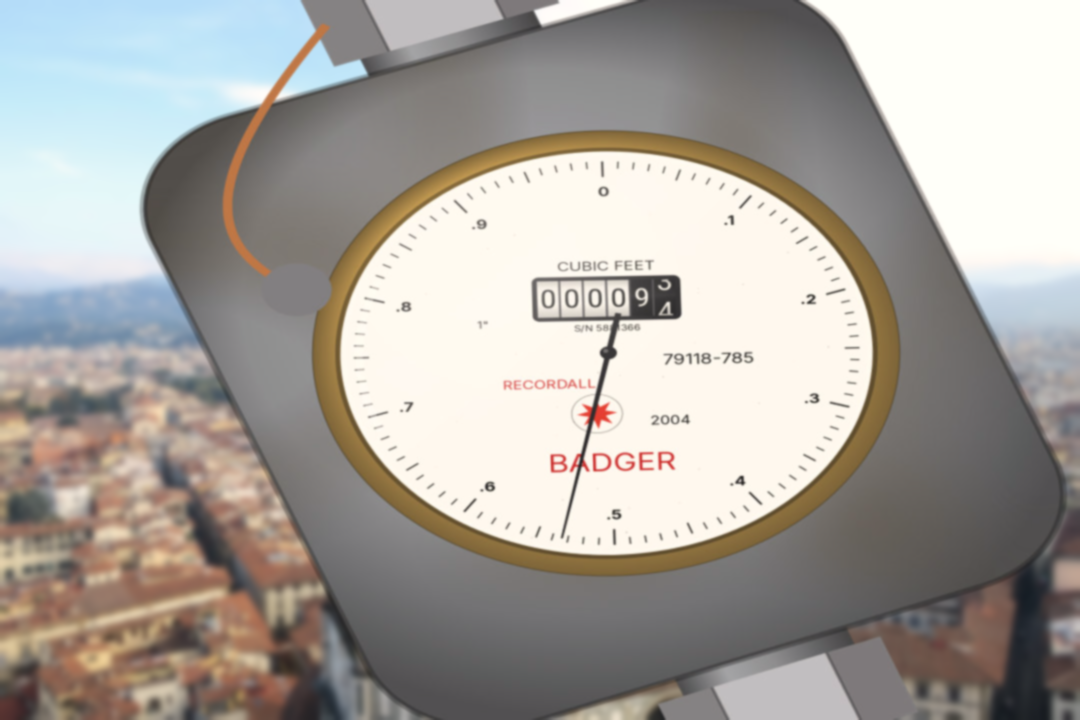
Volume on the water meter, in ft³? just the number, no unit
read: 93.53
